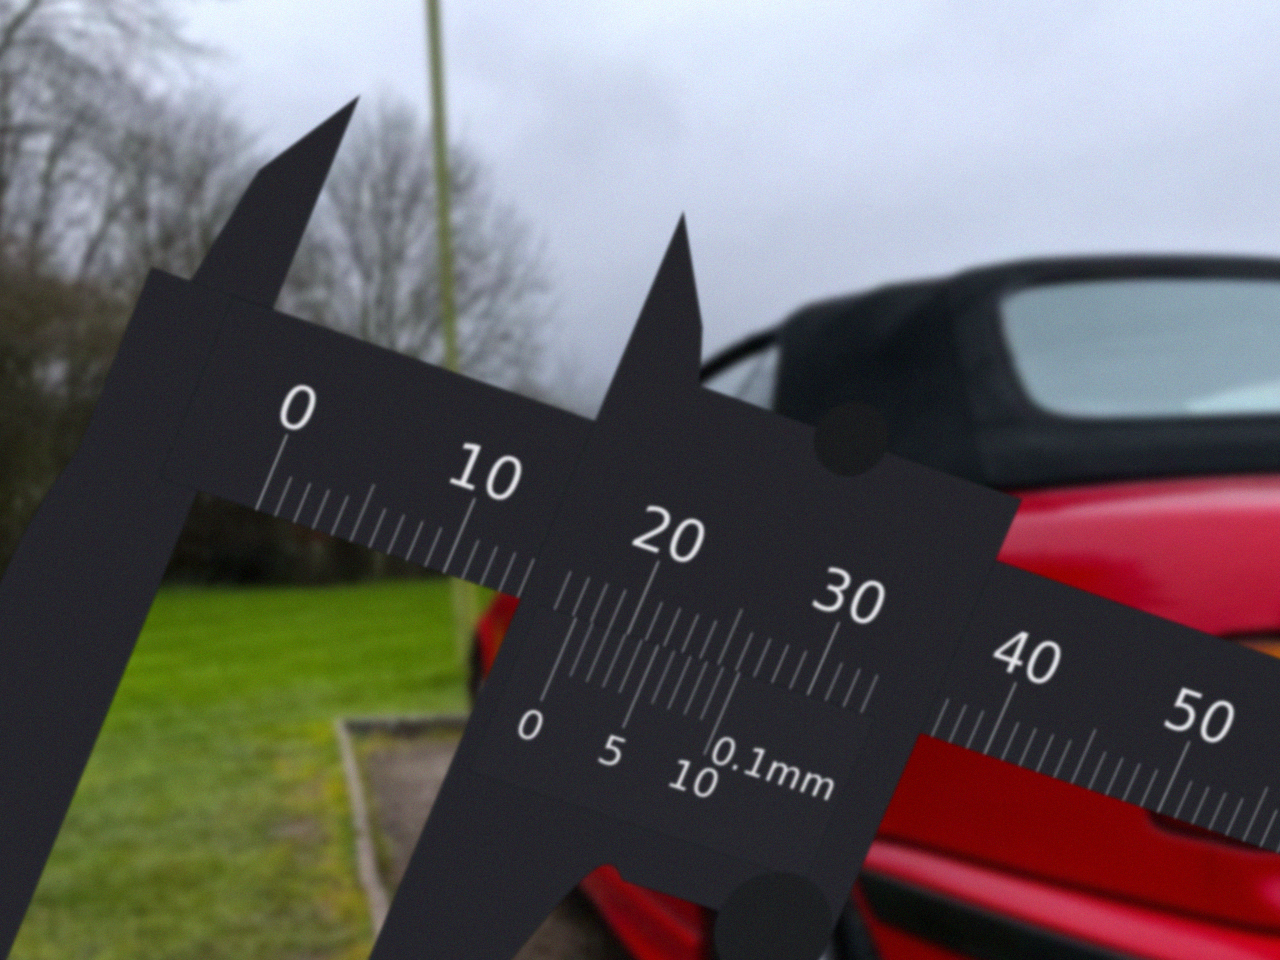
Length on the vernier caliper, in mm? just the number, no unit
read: 17.2
